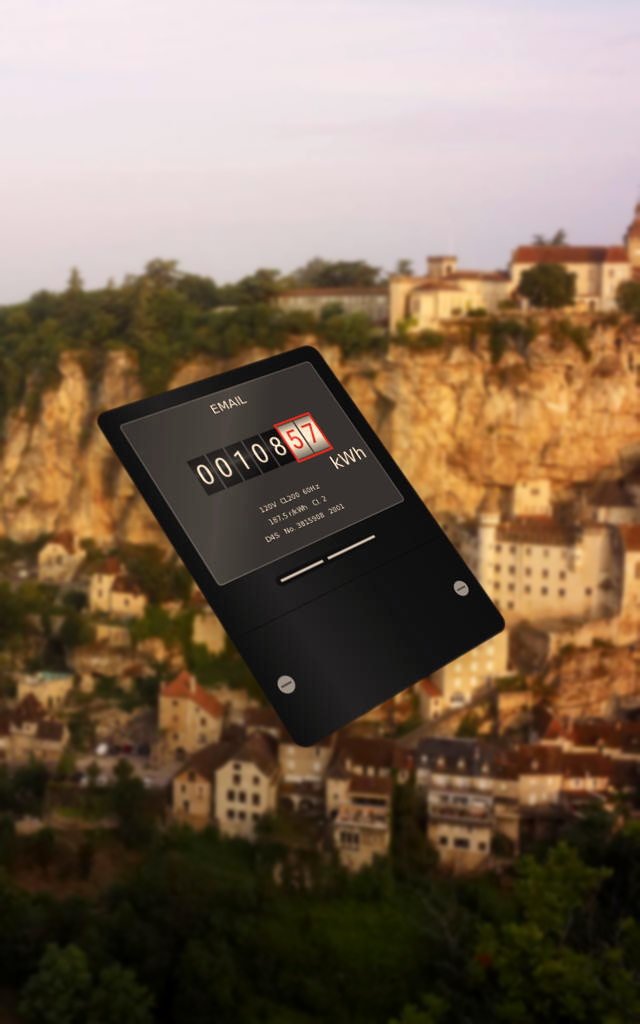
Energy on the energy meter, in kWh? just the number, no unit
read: 108.57
